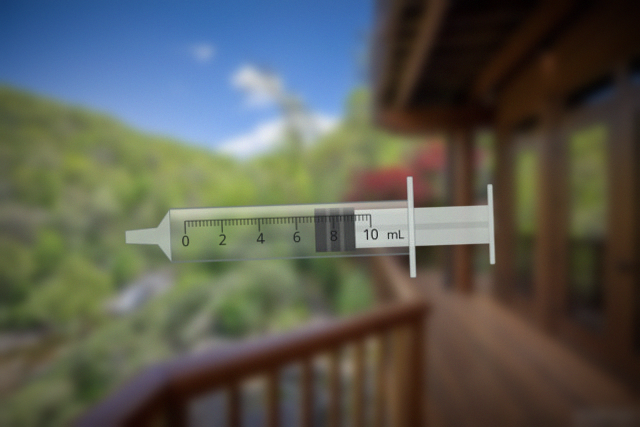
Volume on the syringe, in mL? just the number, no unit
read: 7
